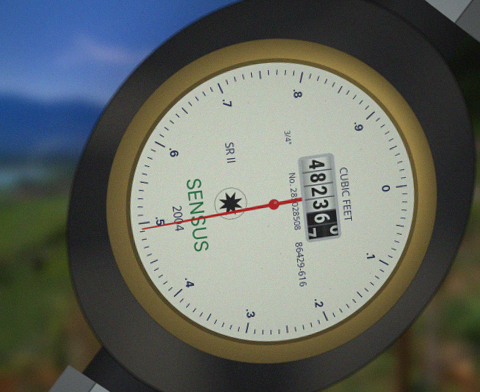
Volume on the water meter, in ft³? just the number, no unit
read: 482366.49
